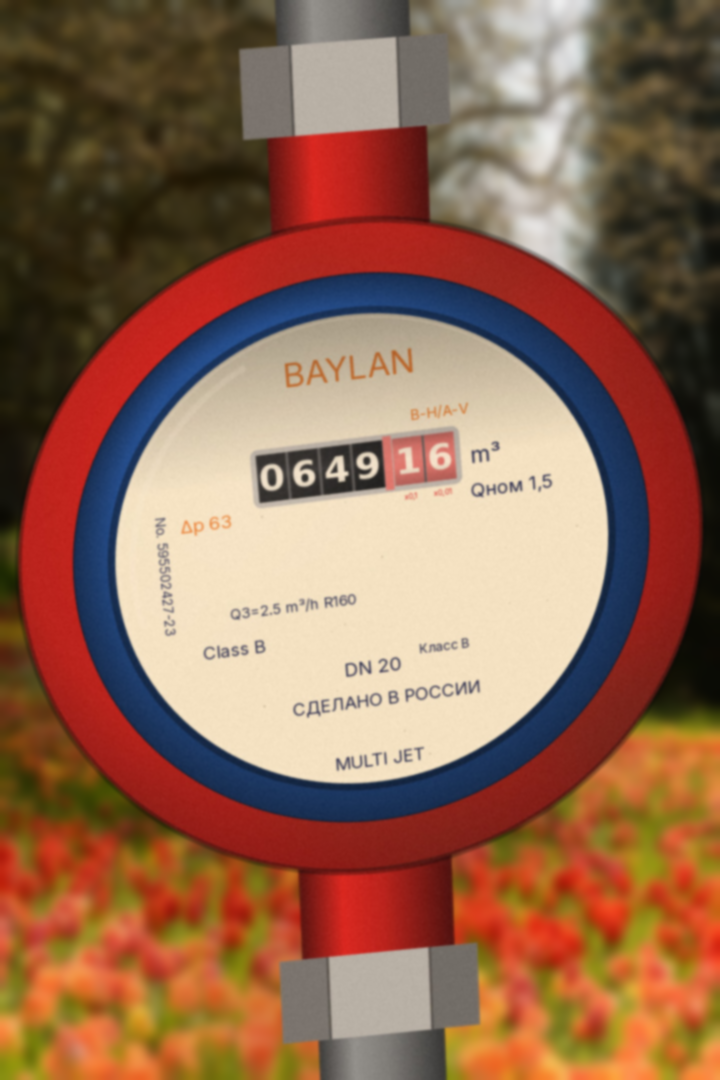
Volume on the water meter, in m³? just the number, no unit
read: 649.16
